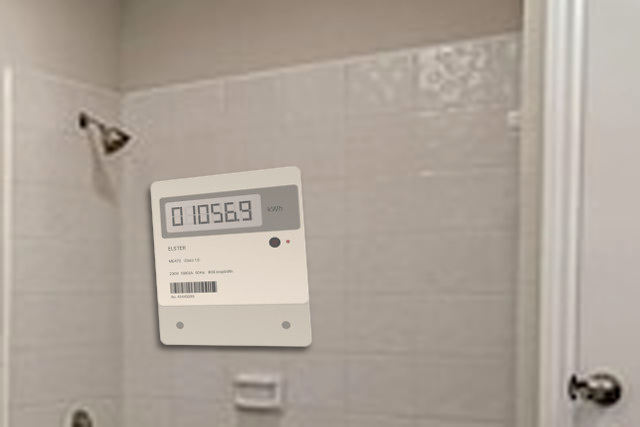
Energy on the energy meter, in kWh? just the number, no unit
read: 1056.9
